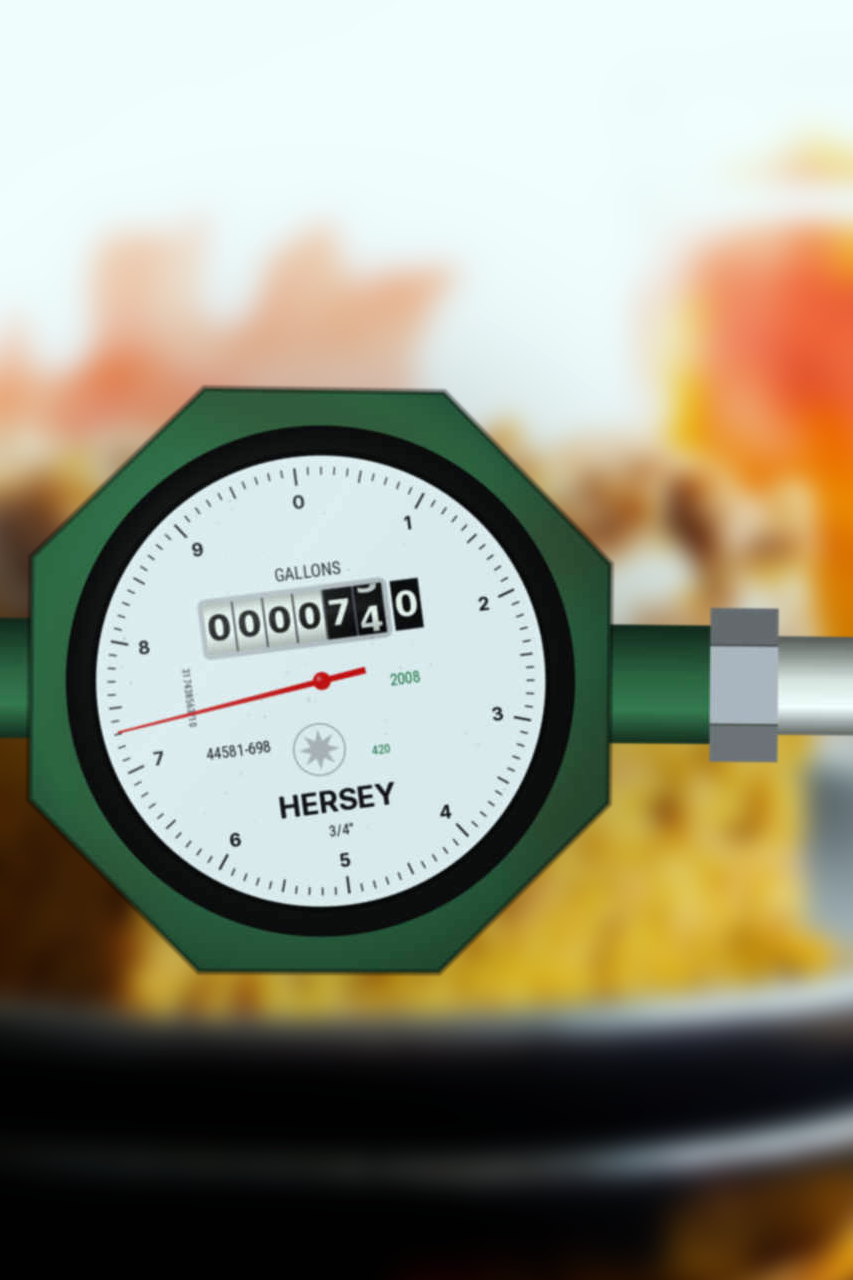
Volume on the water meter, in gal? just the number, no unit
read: 737.3
